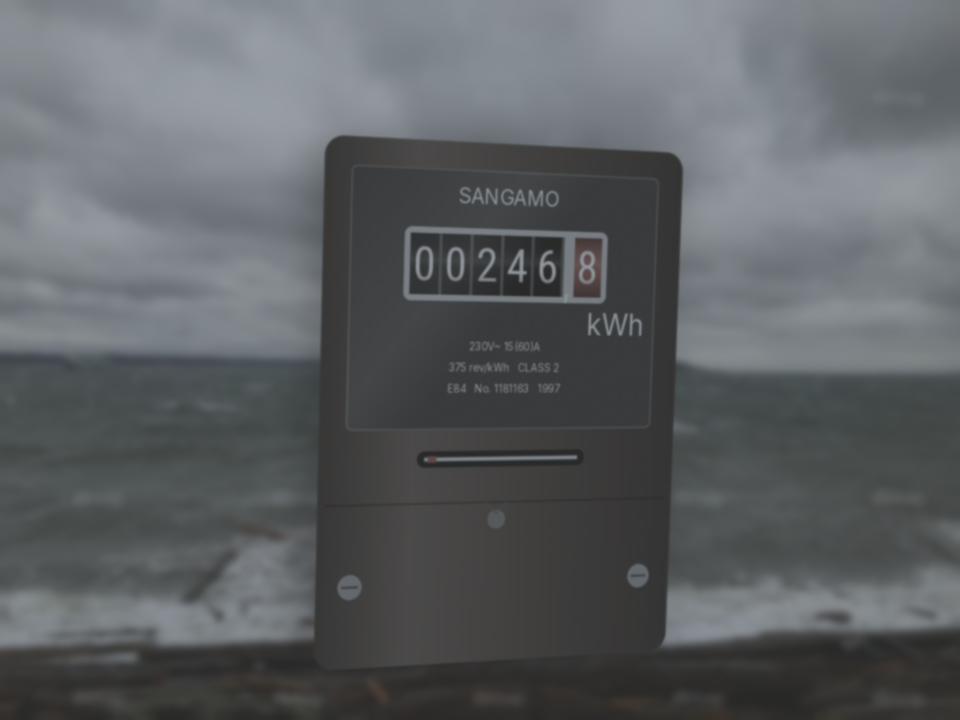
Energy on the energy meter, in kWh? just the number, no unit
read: 246.8
